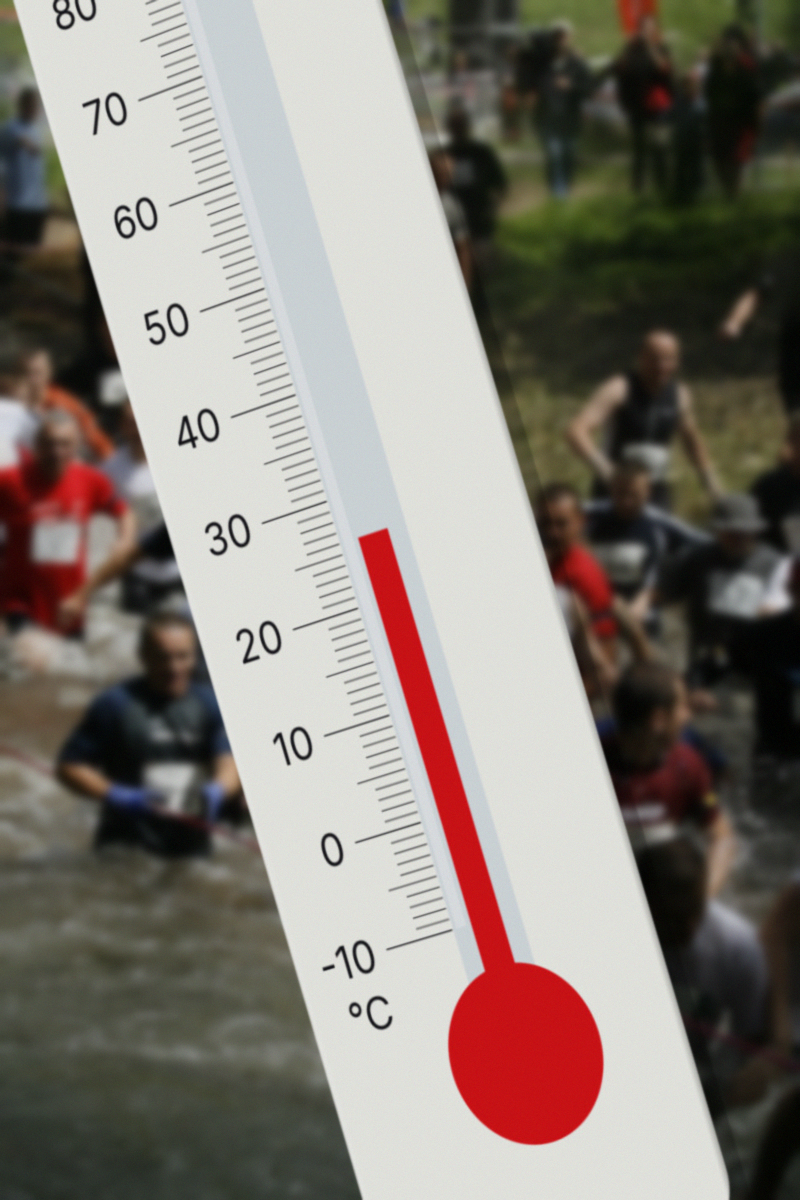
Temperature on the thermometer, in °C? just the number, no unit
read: 26
